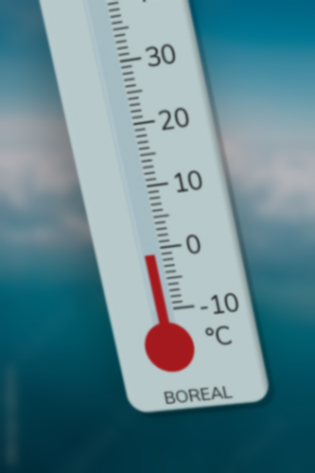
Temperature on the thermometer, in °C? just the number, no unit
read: -1
